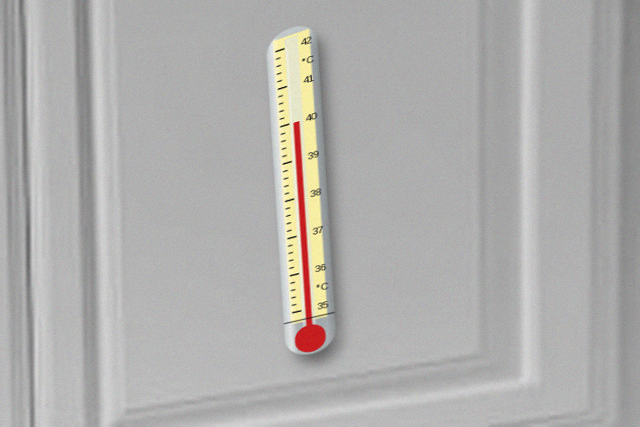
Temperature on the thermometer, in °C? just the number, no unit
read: 40
